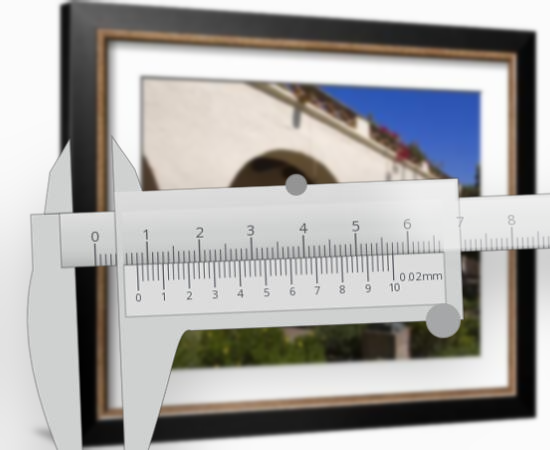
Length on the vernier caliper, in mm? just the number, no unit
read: 8.0
